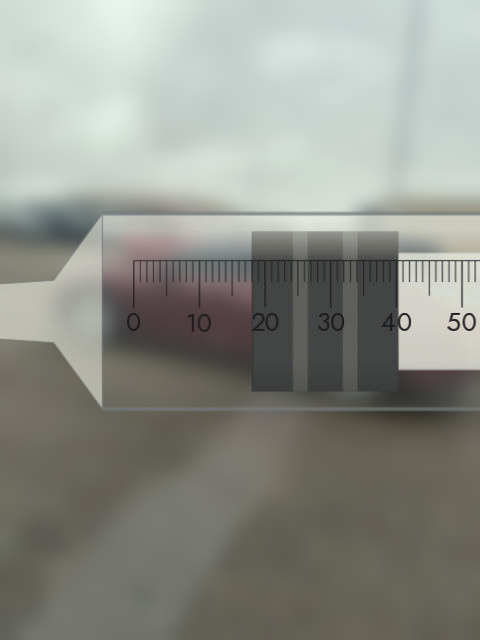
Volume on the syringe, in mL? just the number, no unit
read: 18
